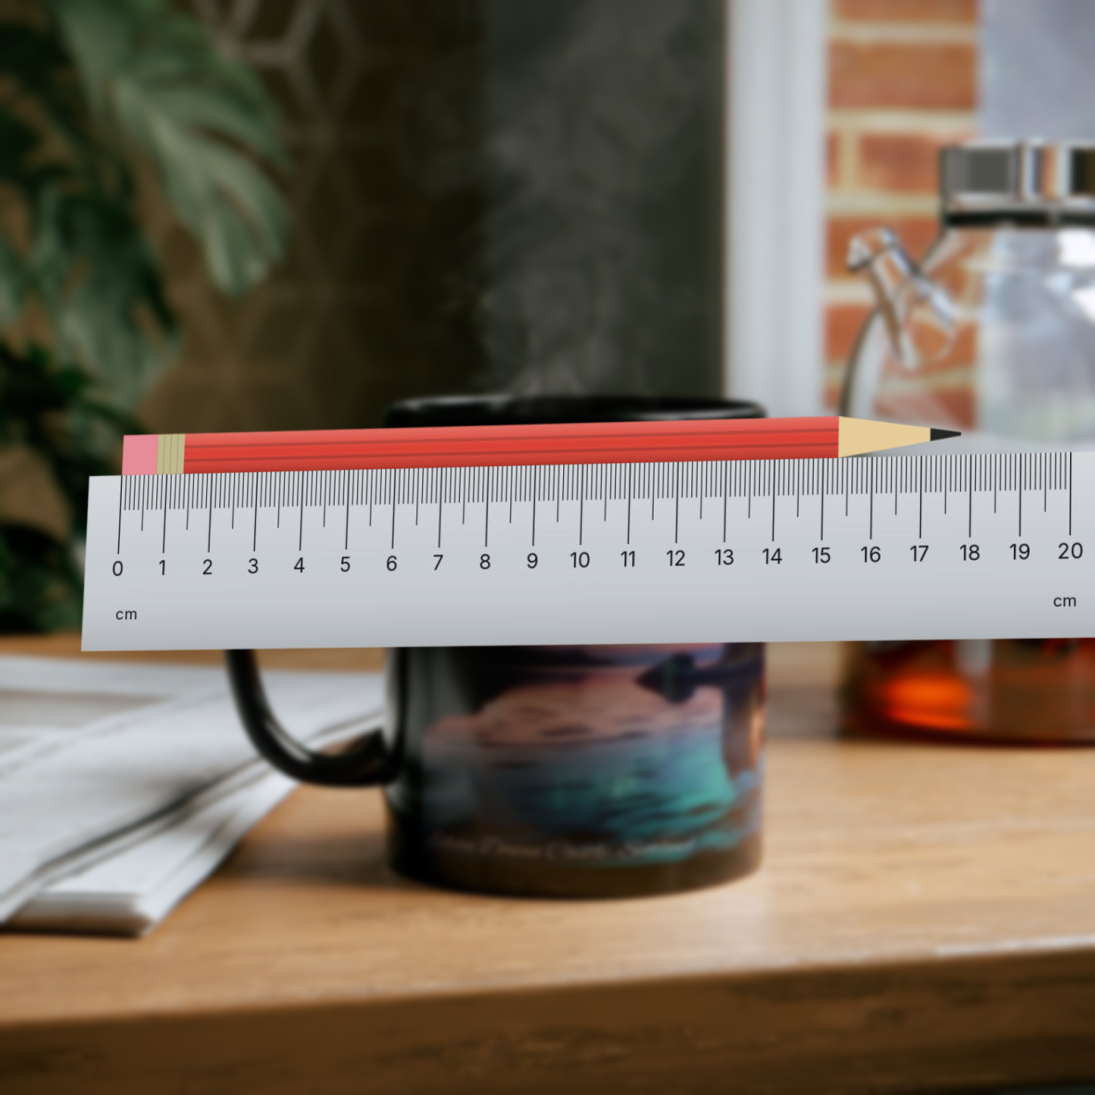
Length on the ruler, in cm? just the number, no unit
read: 17.8
